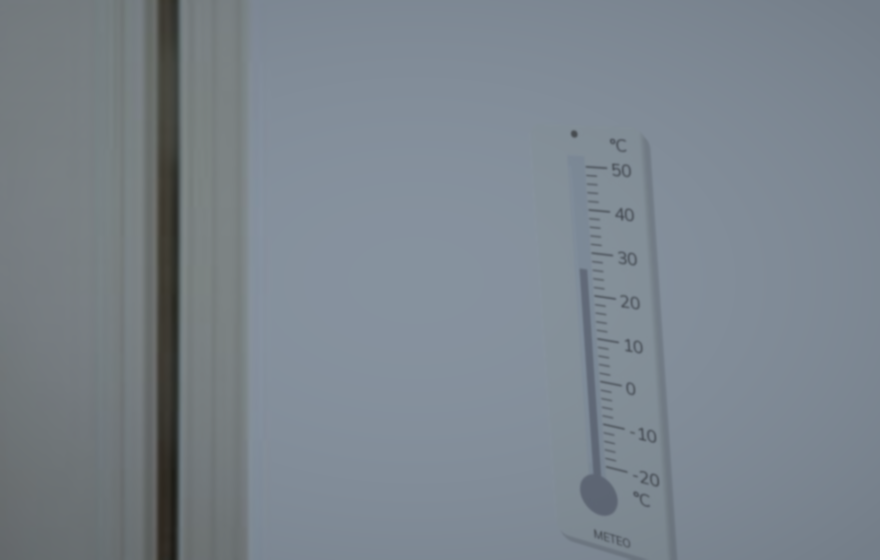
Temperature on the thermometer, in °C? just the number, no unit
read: 26
